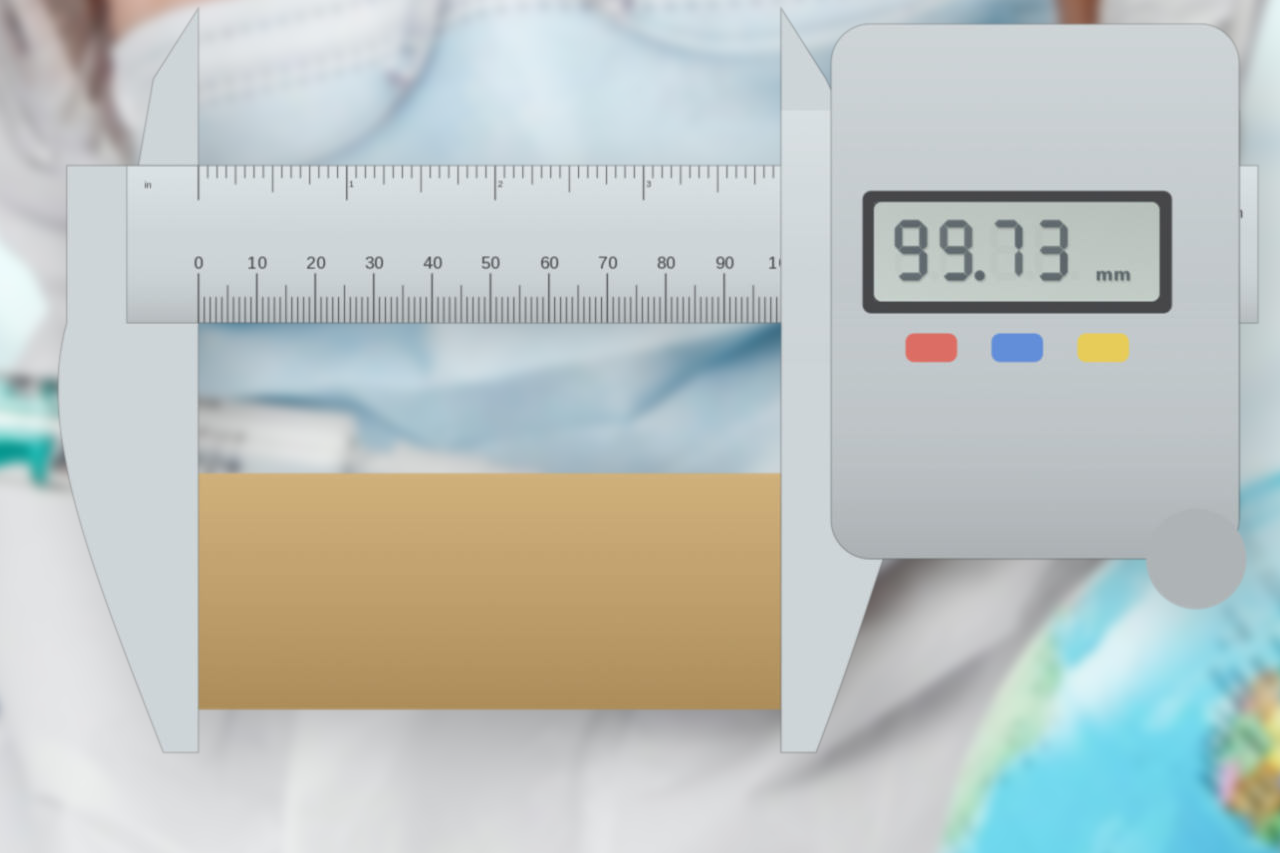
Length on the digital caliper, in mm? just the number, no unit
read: 99.73
